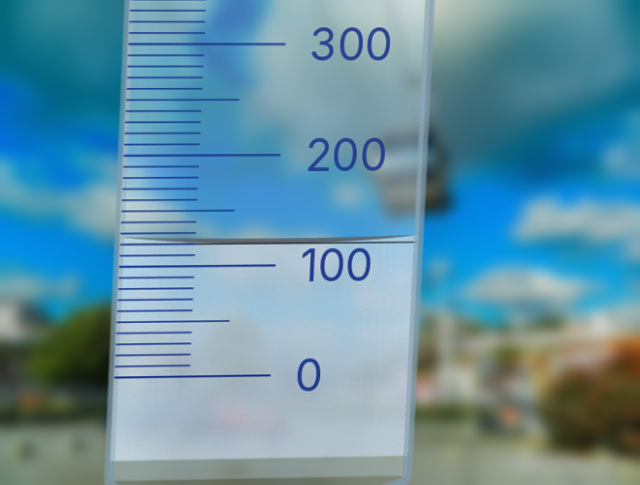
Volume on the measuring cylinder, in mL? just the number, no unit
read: 120
